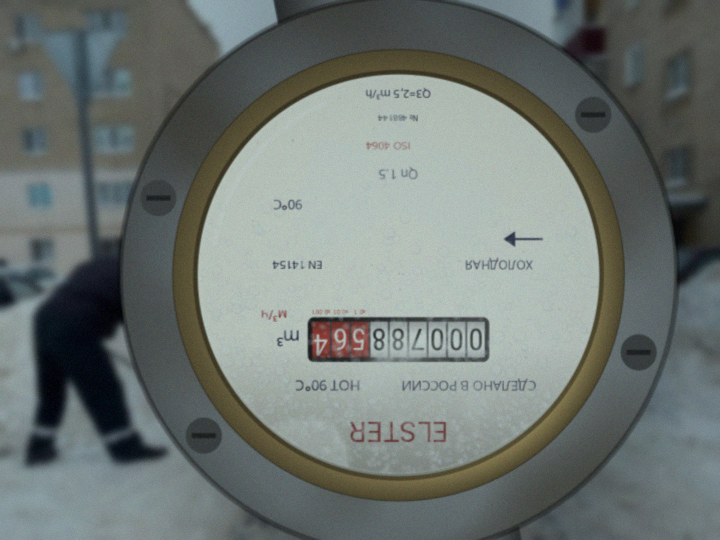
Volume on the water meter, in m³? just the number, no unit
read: 788.564
